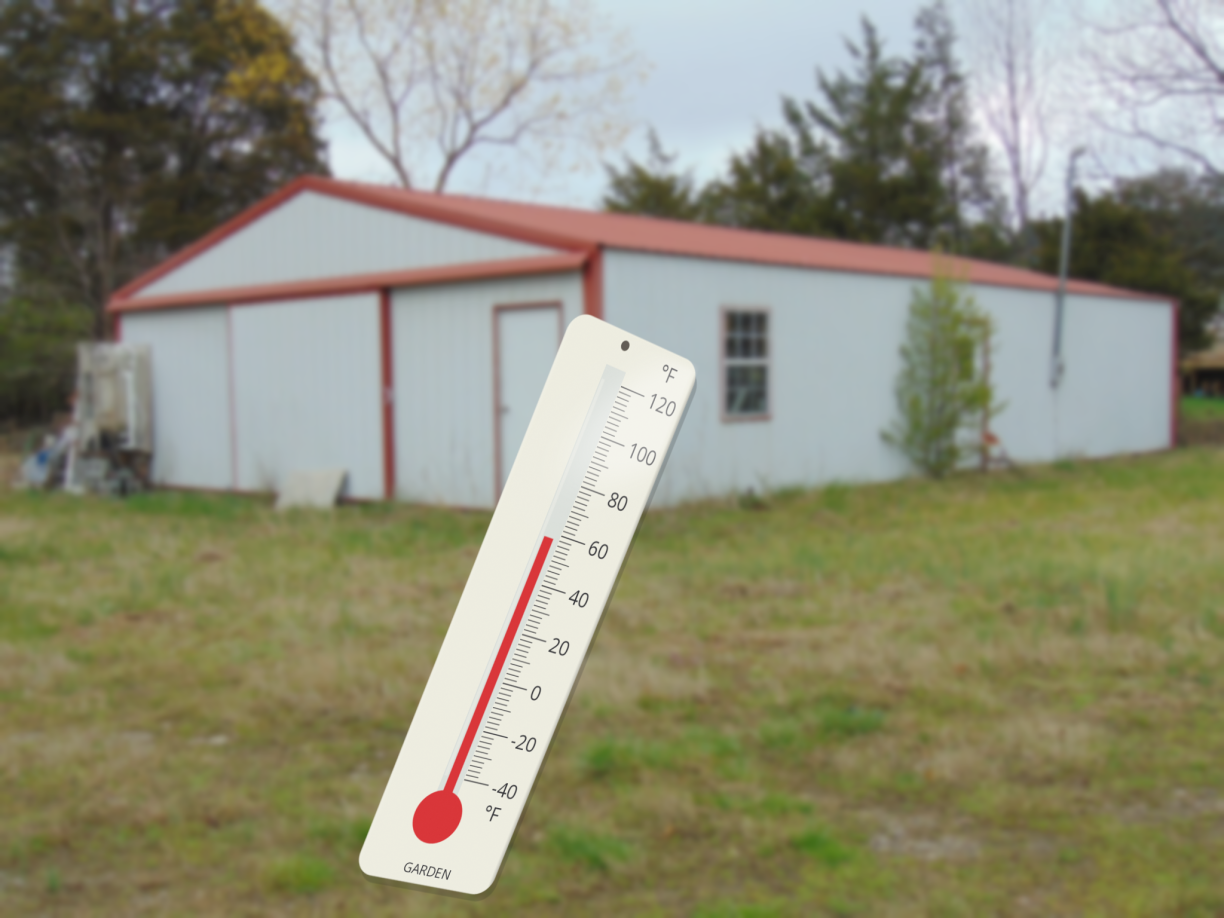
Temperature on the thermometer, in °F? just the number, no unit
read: 58
